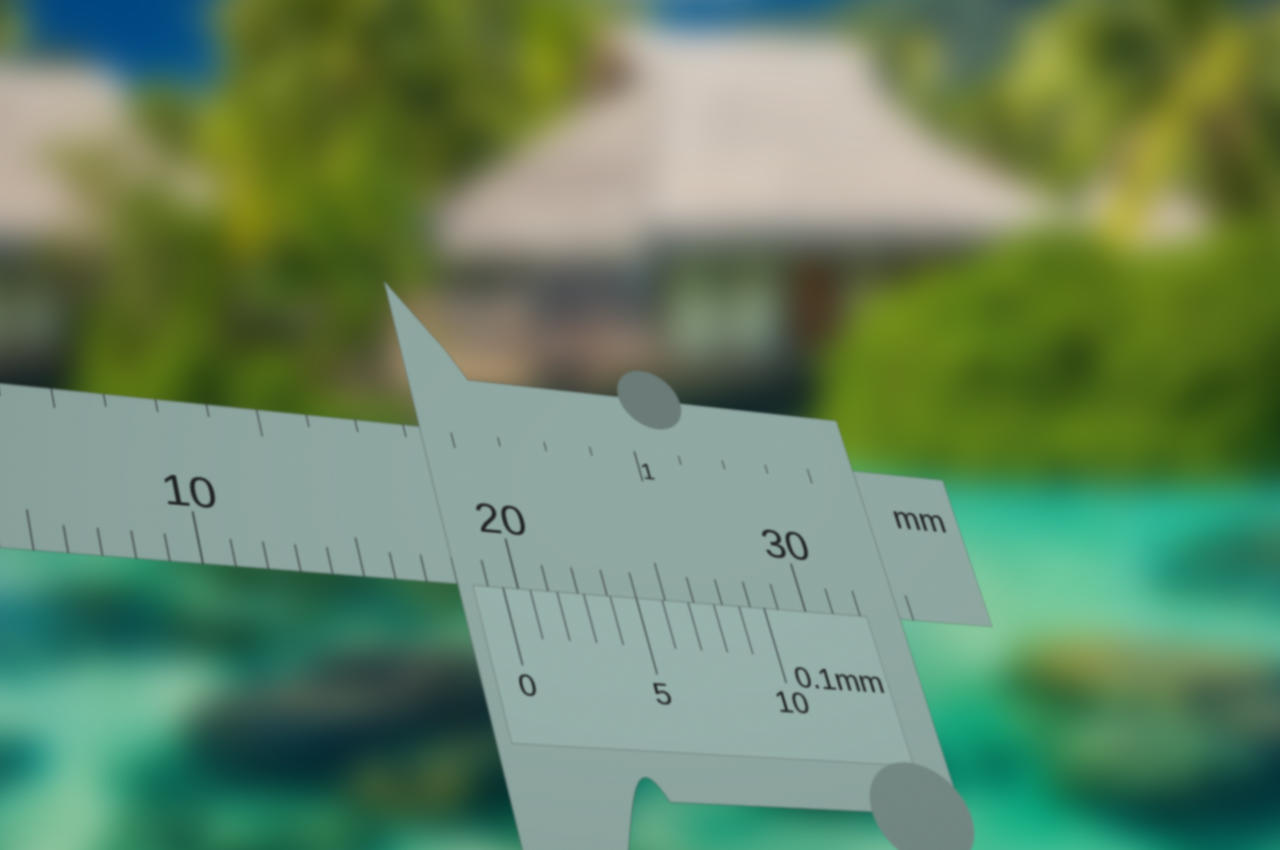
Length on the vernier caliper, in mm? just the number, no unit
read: 19.5
